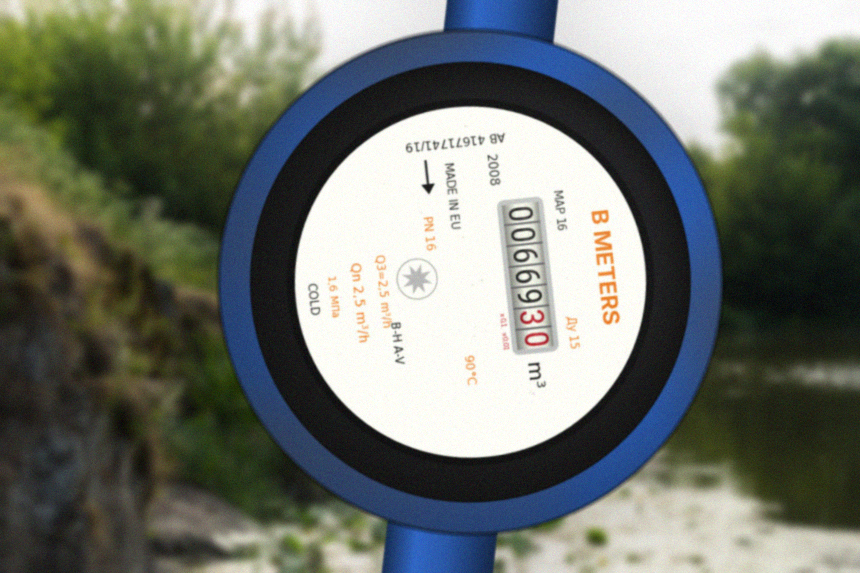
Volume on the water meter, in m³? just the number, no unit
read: 669.30
